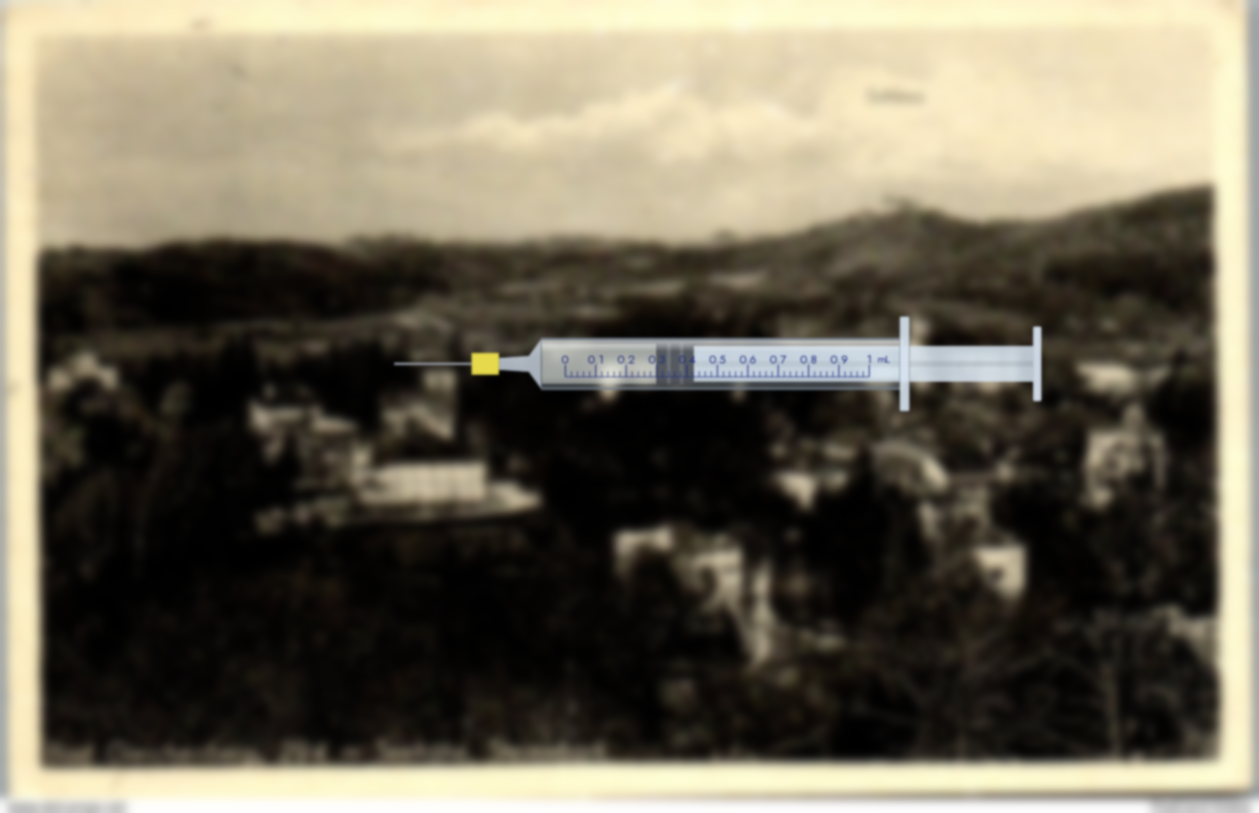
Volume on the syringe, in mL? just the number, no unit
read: 0.3
